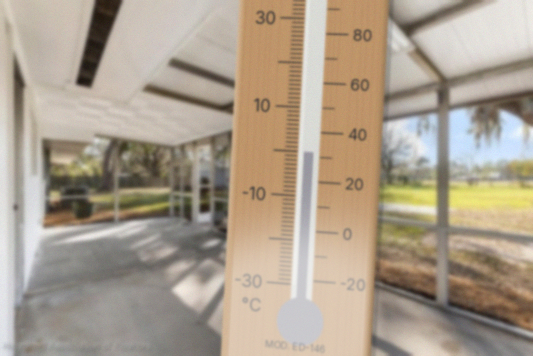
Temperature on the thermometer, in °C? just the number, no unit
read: 0
